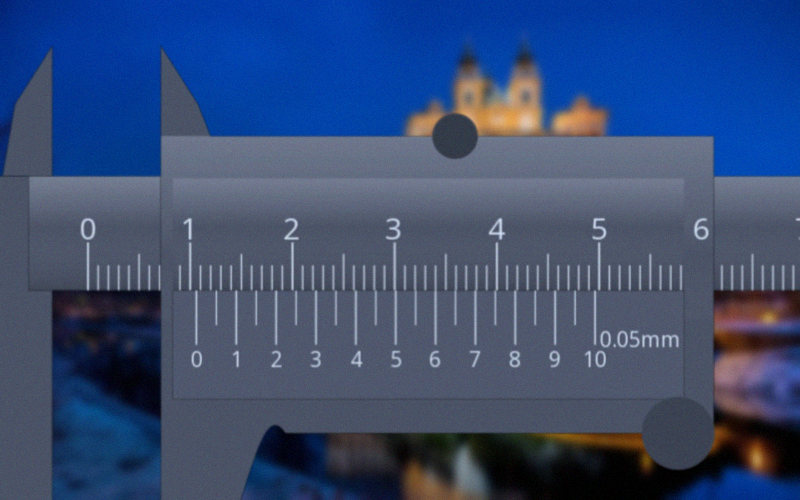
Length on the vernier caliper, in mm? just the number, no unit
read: 10.6
